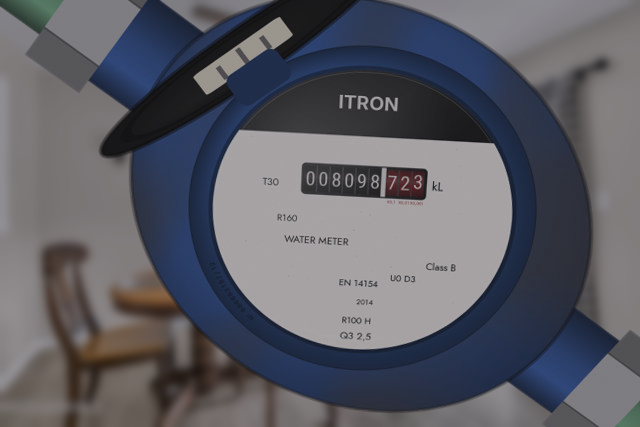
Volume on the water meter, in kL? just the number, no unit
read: 8098.723
